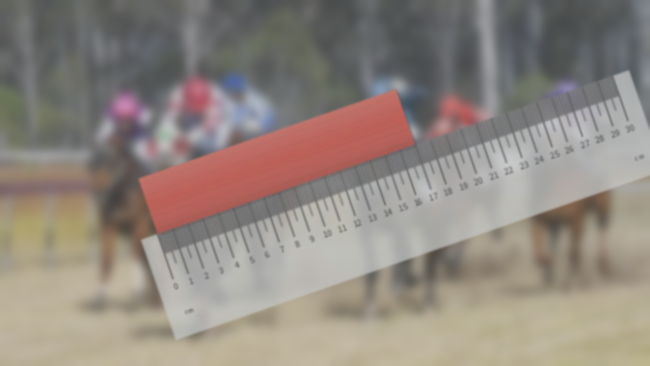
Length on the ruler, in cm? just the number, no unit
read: 17
